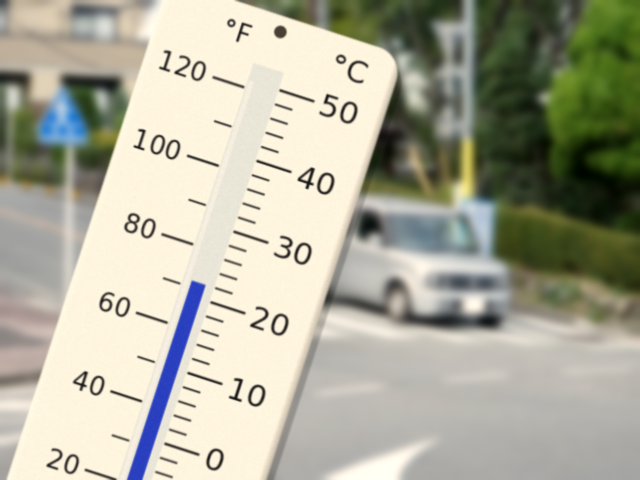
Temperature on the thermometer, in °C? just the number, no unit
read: 22
